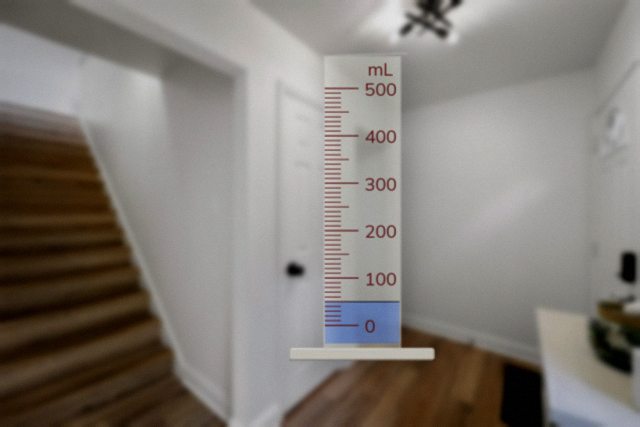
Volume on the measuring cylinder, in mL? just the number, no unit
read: 50
